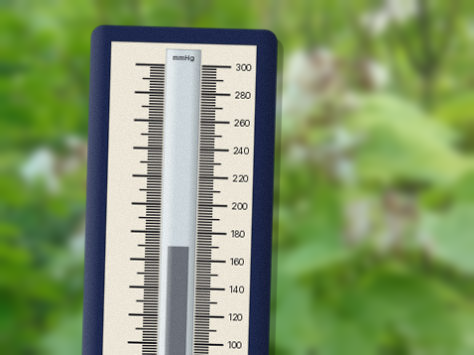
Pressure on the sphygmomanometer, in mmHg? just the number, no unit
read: 170
